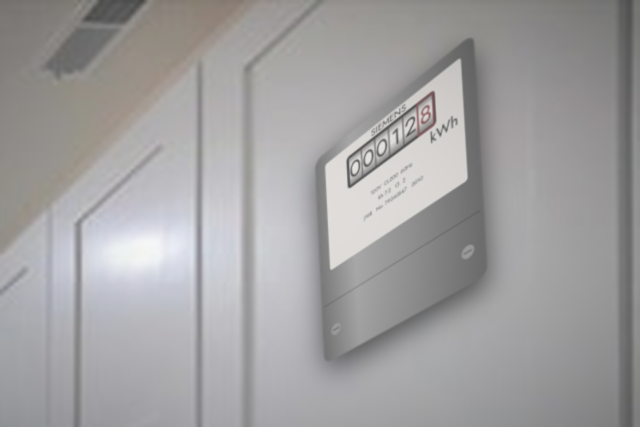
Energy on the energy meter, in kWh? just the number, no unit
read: 12.8
